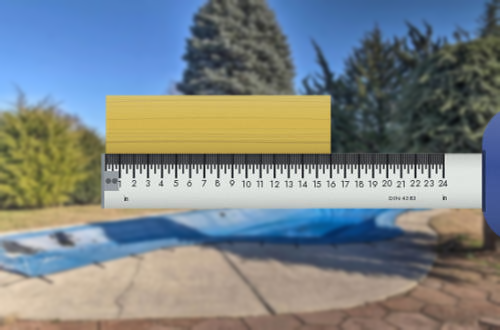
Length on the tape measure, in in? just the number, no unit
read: 16
